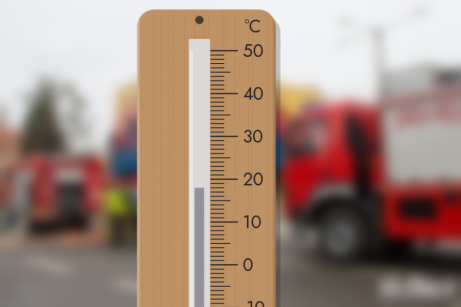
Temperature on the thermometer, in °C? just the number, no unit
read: 18
